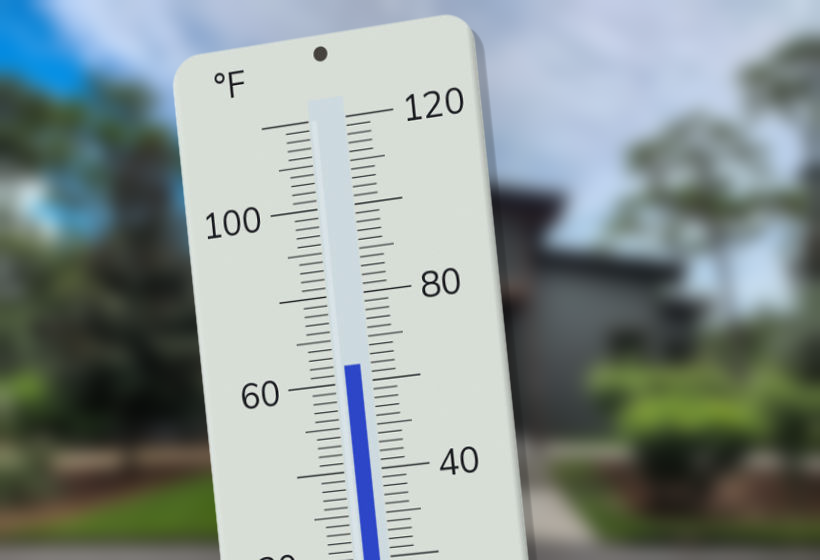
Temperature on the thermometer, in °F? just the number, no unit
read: 64
